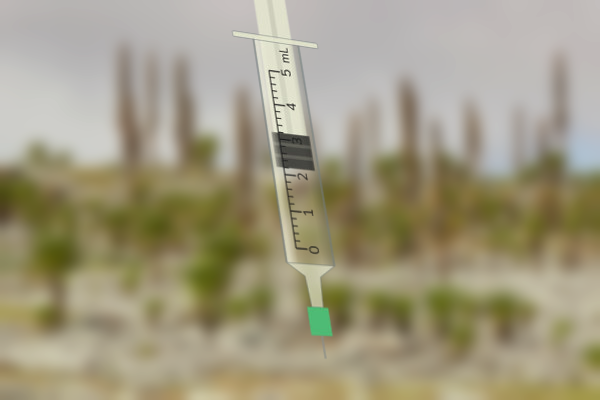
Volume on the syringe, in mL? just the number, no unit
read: 2.2
